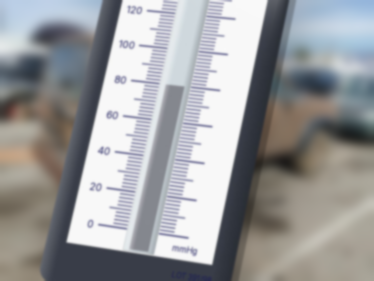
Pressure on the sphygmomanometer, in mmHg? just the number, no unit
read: 80
